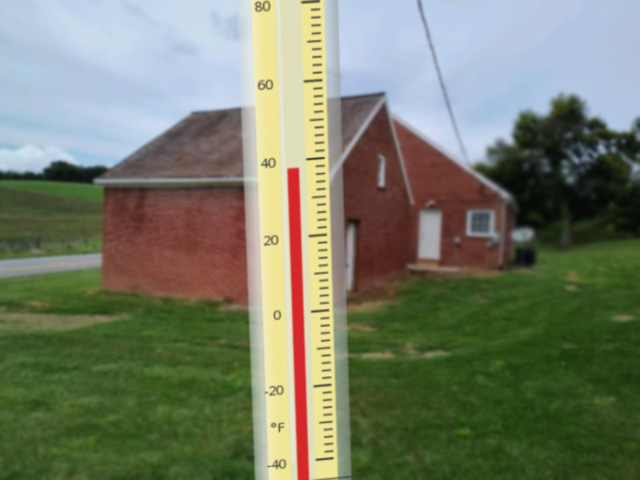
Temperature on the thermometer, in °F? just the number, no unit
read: 38
